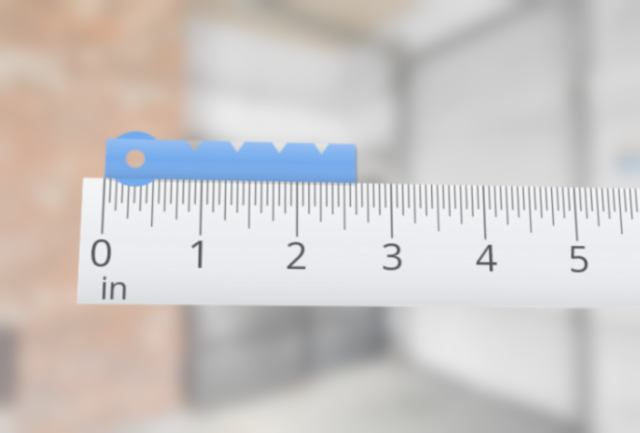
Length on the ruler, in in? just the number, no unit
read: 2.625
